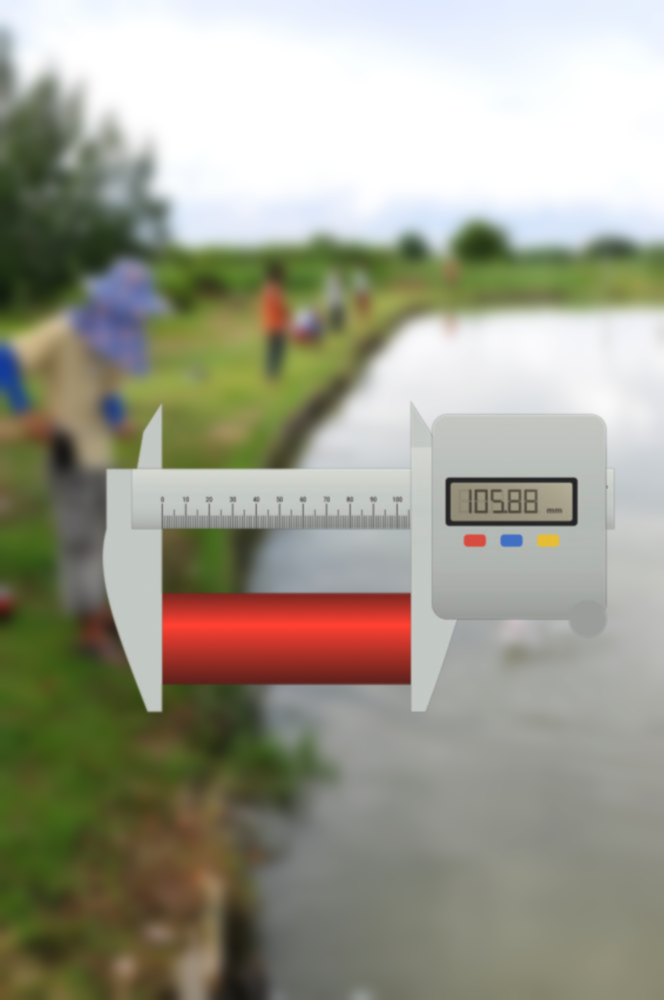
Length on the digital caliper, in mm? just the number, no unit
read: 105.88
